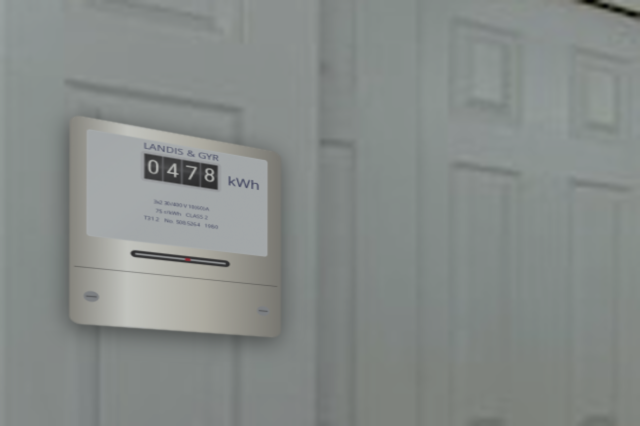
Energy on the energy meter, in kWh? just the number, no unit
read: 478
